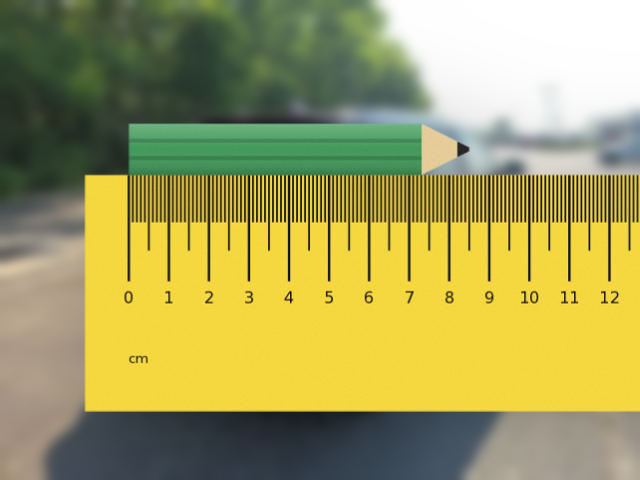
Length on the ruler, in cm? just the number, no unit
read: 8.5
